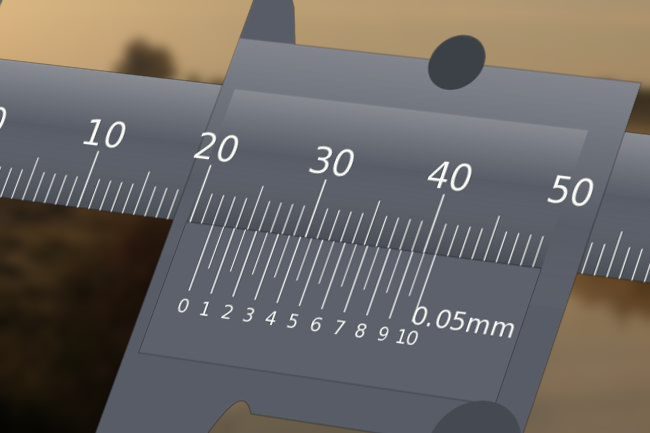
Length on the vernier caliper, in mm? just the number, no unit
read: 22.0
